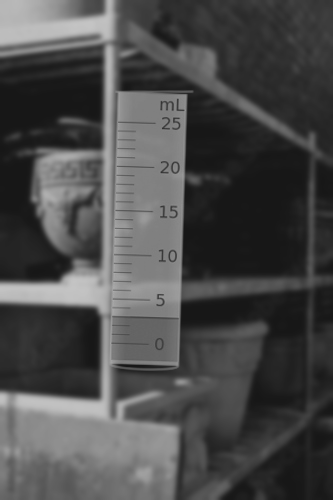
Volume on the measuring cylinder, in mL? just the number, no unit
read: 3
